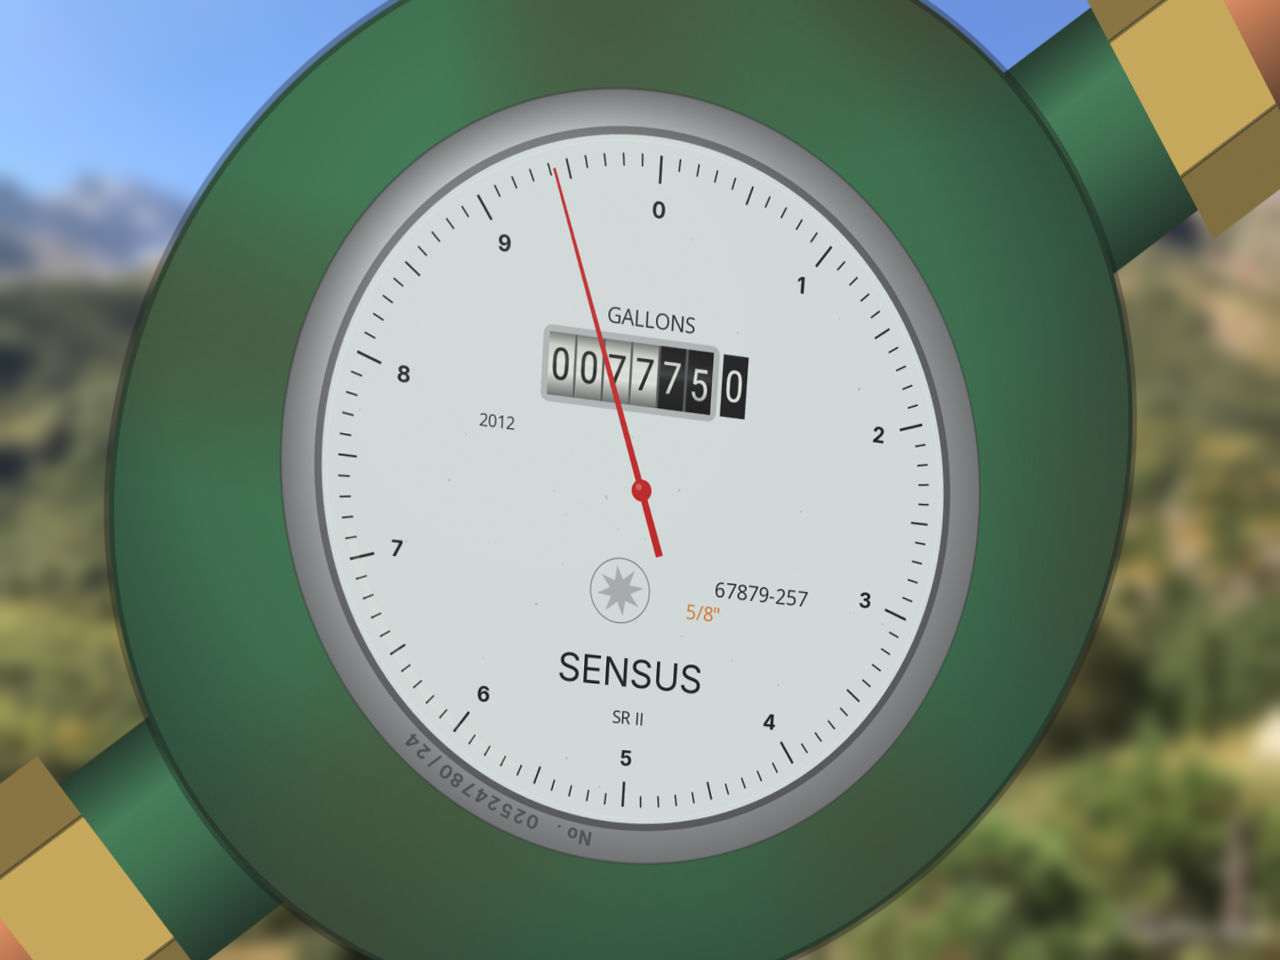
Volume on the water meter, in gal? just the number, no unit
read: 77749.4
